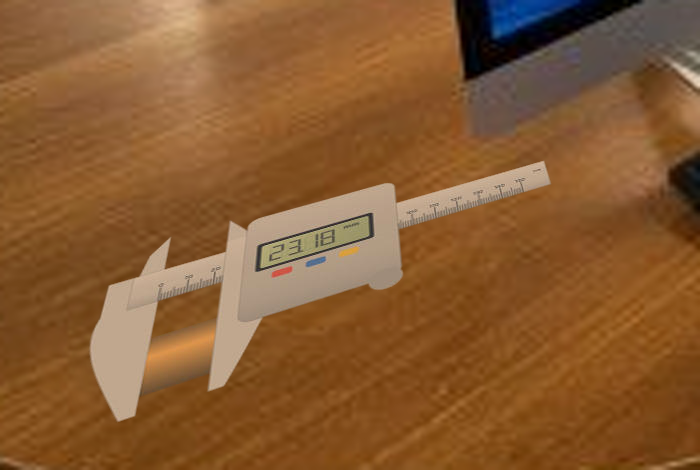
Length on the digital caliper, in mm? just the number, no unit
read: 23.18
